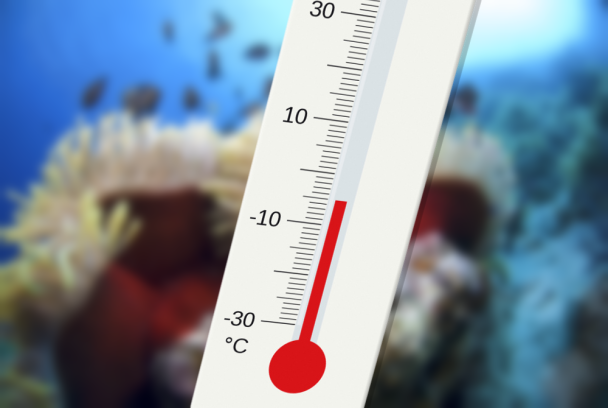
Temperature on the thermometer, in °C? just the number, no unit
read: -5
